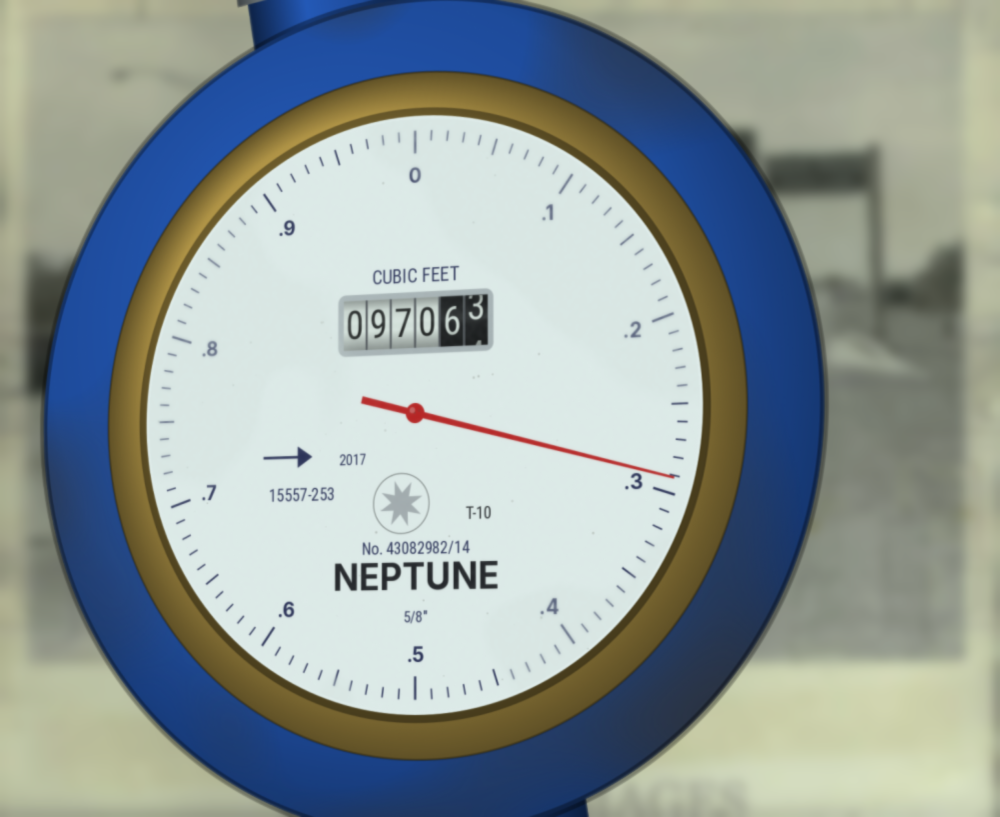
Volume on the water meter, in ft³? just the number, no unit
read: 97063.29
